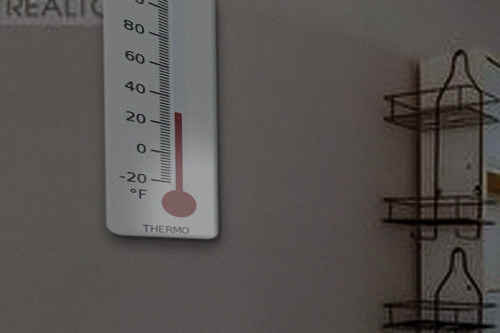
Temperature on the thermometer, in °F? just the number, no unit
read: 30
